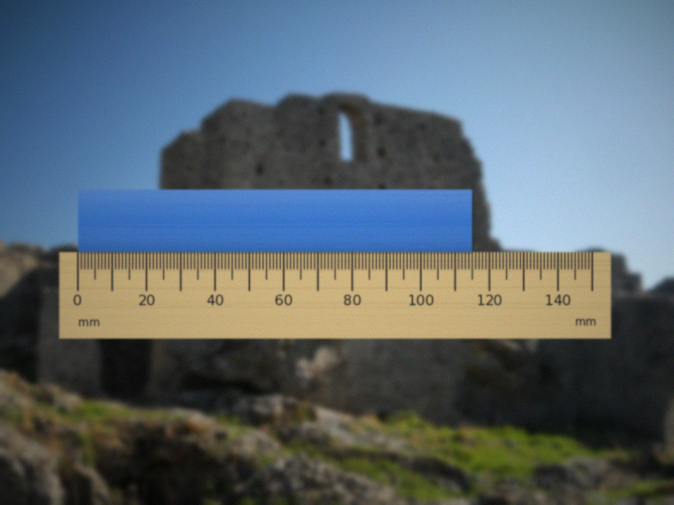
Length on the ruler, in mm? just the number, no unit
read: 115
